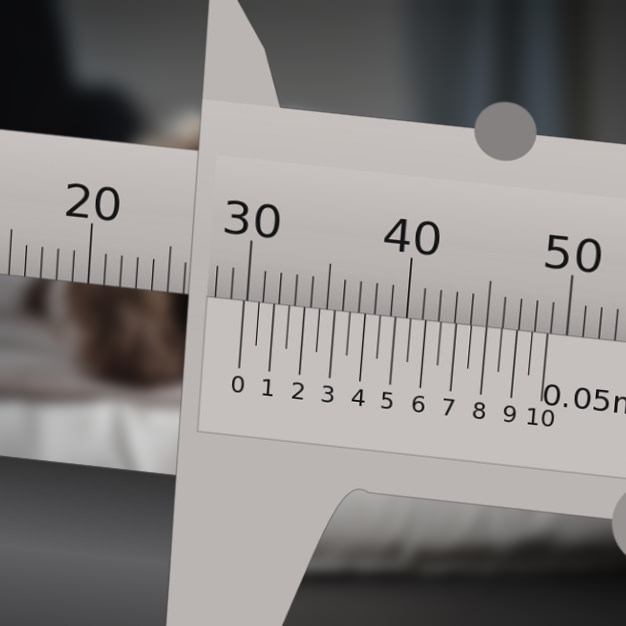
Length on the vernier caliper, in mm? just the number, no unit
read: 29.8
